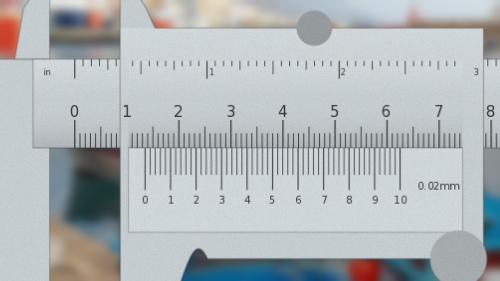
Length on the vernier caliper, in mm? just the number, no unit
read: 13.5
